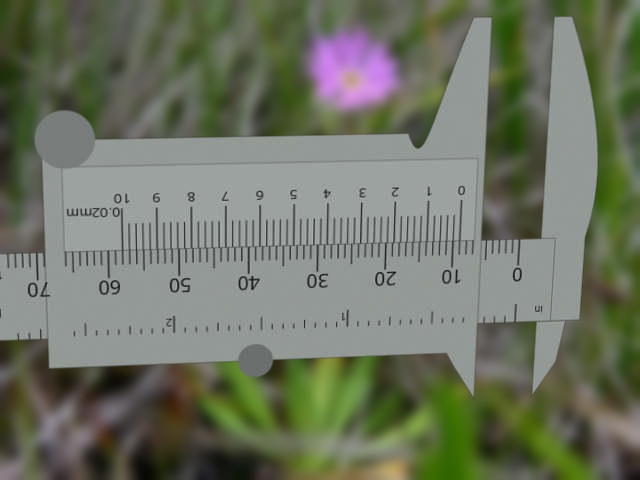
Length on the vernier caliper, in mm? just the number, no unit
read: 9.0
